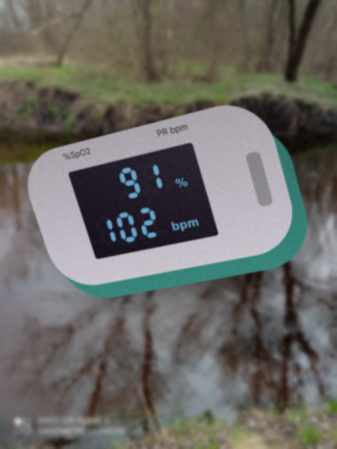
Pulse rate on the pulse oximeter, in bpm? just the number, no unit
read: 102
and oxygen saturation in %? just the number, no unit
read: 91
